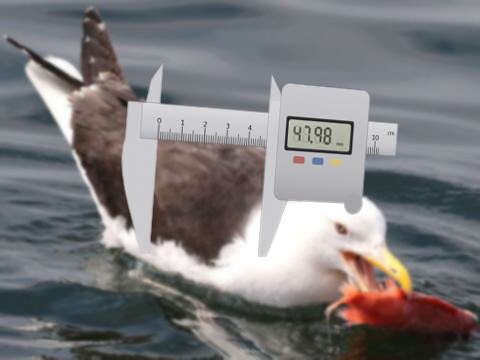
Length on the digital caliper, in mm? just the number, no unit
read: 47.98
